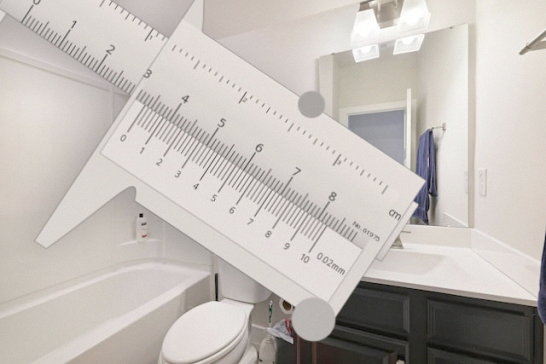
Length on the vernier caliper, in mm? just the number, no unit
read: 33.5
